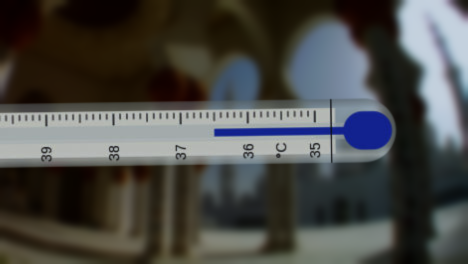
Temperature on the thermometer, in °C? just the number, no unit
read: 36.5
